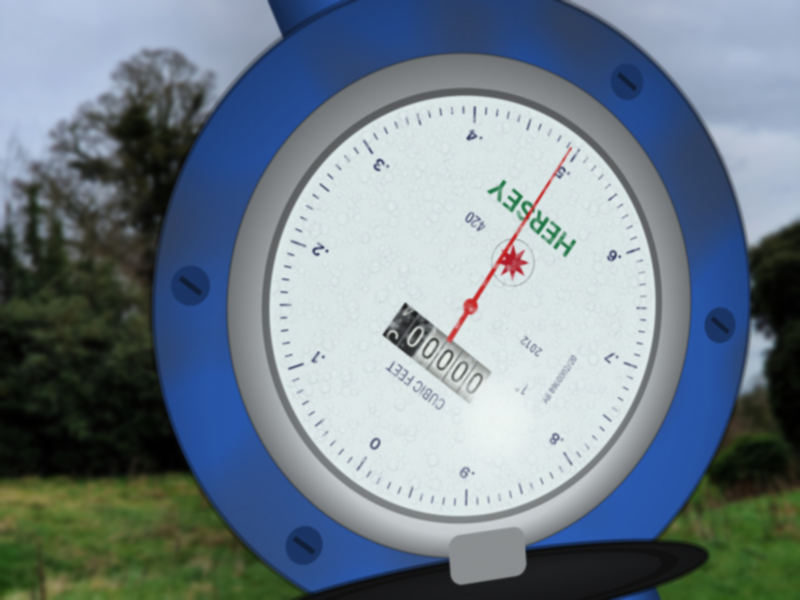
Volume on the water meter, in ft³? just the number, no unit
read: 3.49
